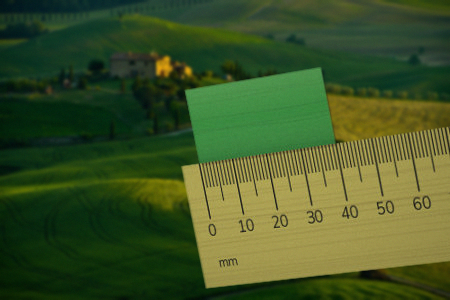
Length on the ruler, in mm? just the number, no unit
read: 40
